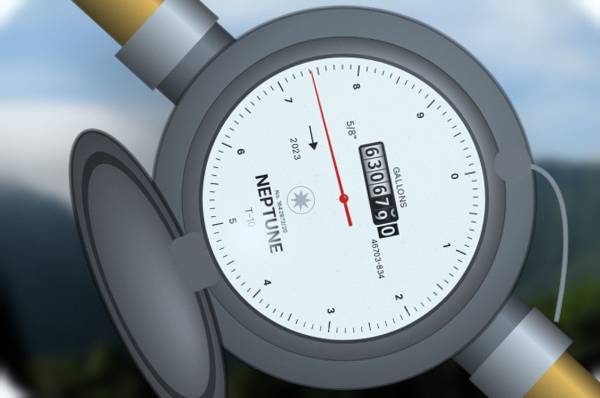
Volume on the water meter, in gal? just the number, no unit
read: 6306787.4
